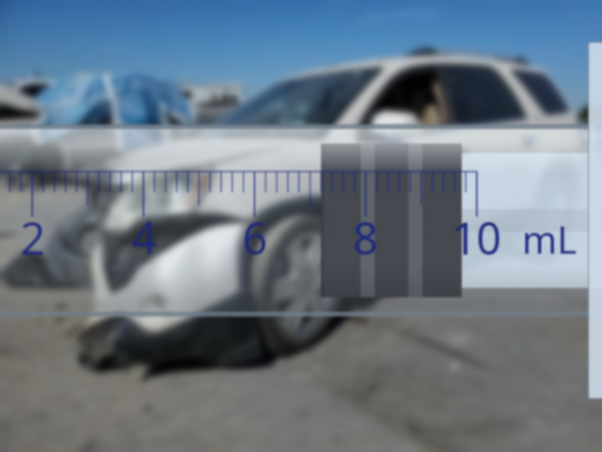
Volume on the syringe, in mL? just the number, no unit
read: 7.2
